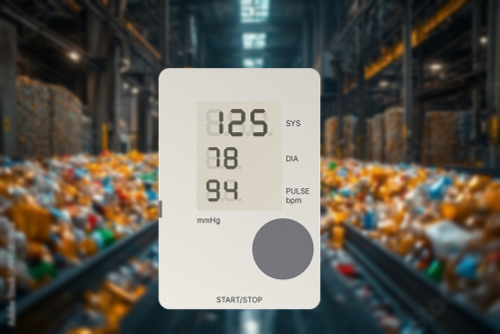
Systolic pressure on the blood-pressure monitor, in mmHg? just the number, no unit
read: 125
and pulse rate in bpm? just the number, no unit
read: 94
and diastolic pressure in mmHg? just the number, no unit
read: 78
